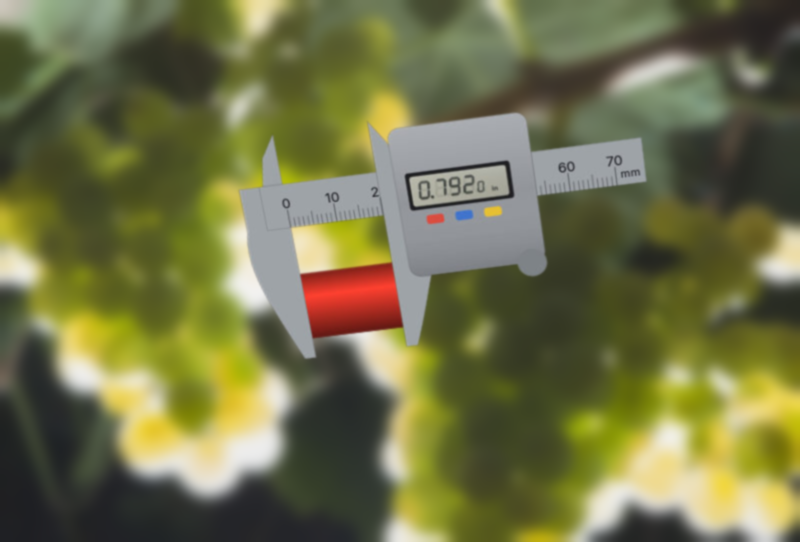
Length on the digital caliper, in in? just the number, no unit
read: 0.7920
